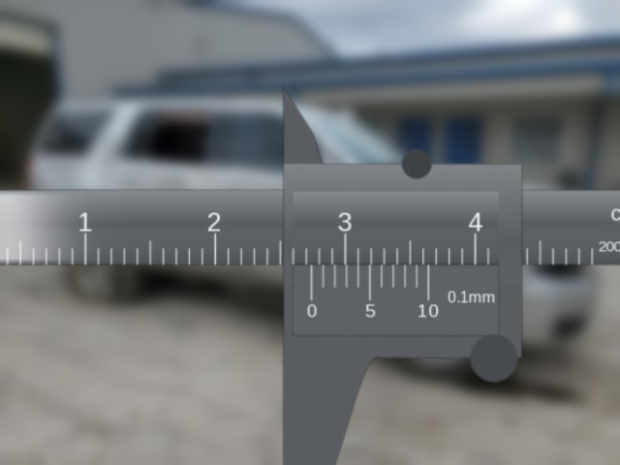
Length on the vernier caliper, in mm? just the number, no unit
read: 27.4
